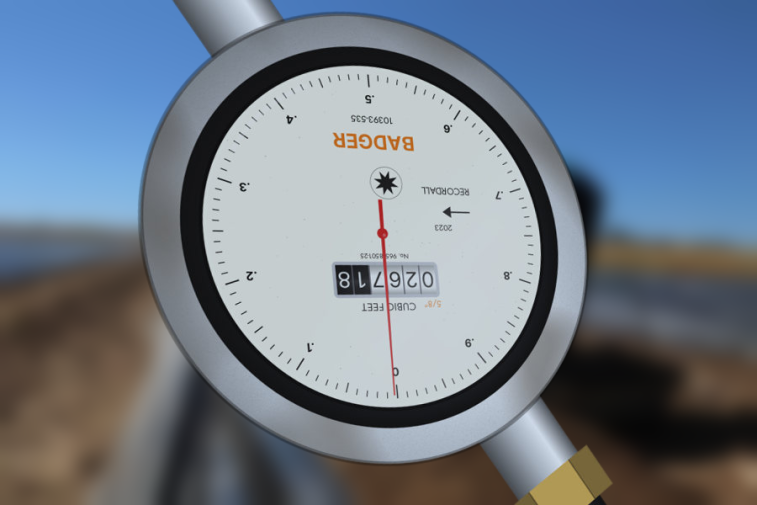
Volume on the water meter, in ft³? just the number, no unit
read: 26718.00
